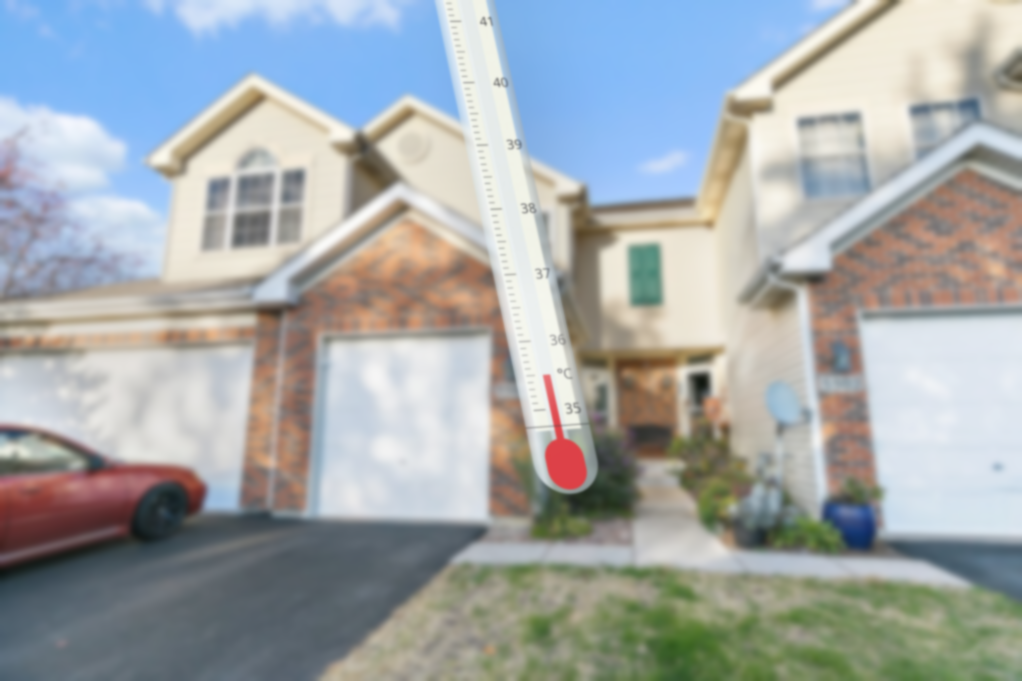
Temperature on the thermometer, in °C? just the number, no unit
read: 35.5
